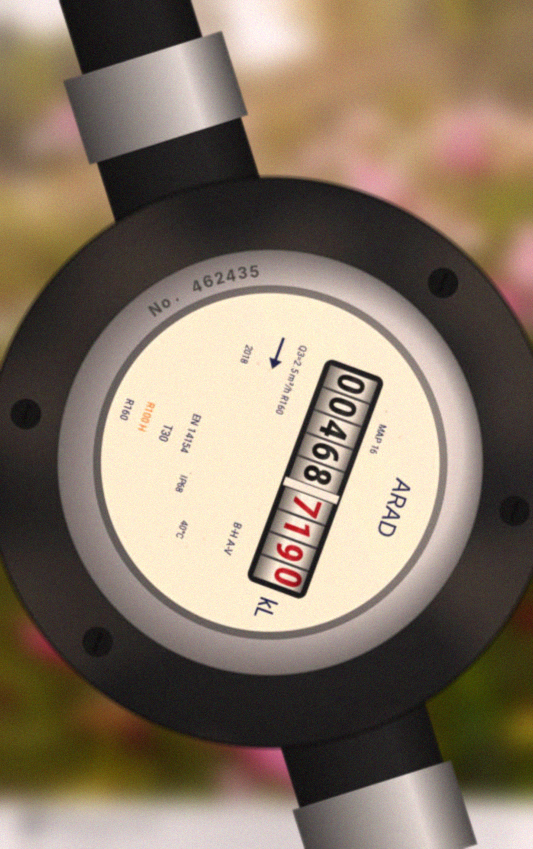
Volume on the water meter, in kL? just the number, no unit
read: 468.7190
